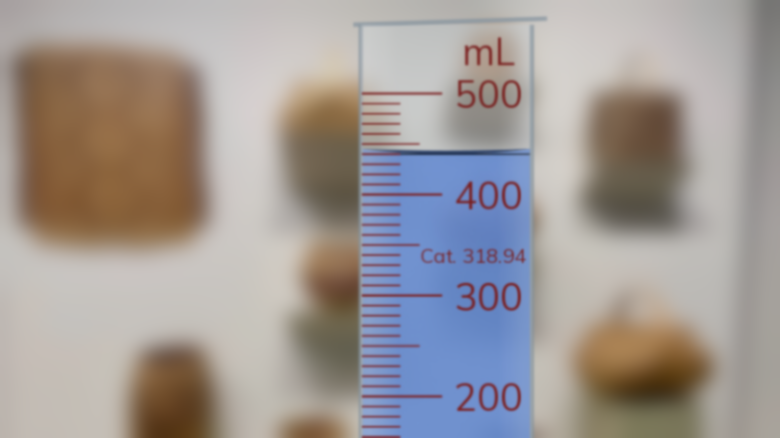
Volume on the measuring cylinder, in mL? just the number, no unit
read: 440
